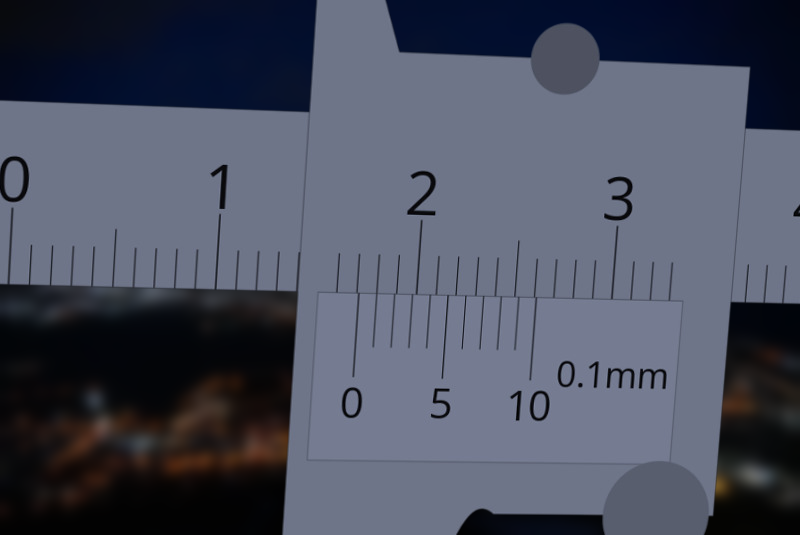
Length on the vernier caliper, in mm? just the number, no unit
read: 17.1
